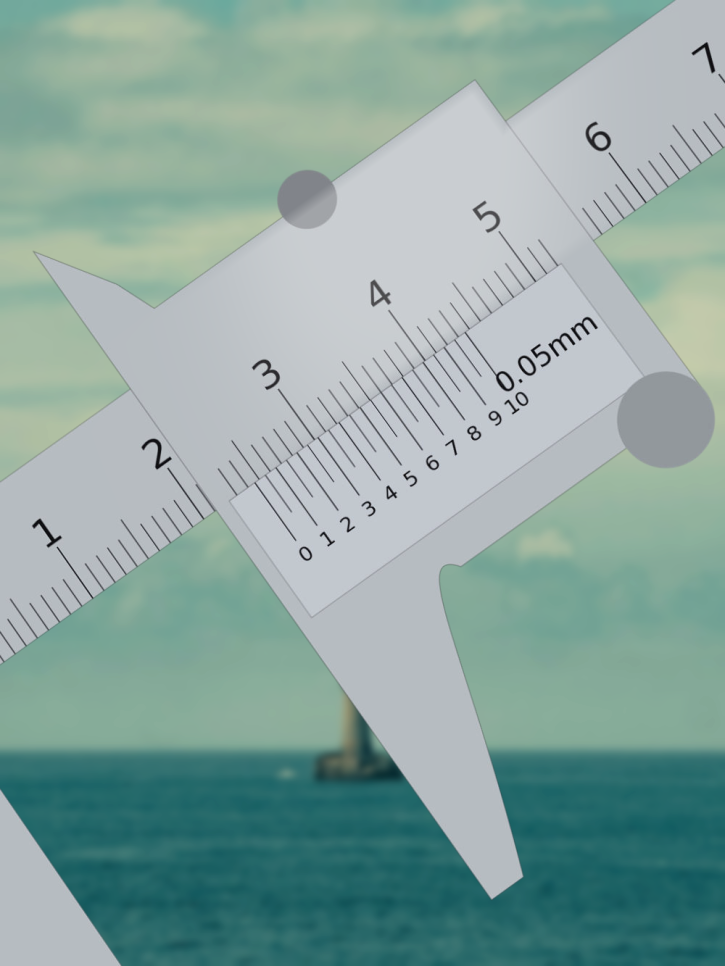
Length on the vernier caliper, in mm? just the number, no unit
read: 24.6
